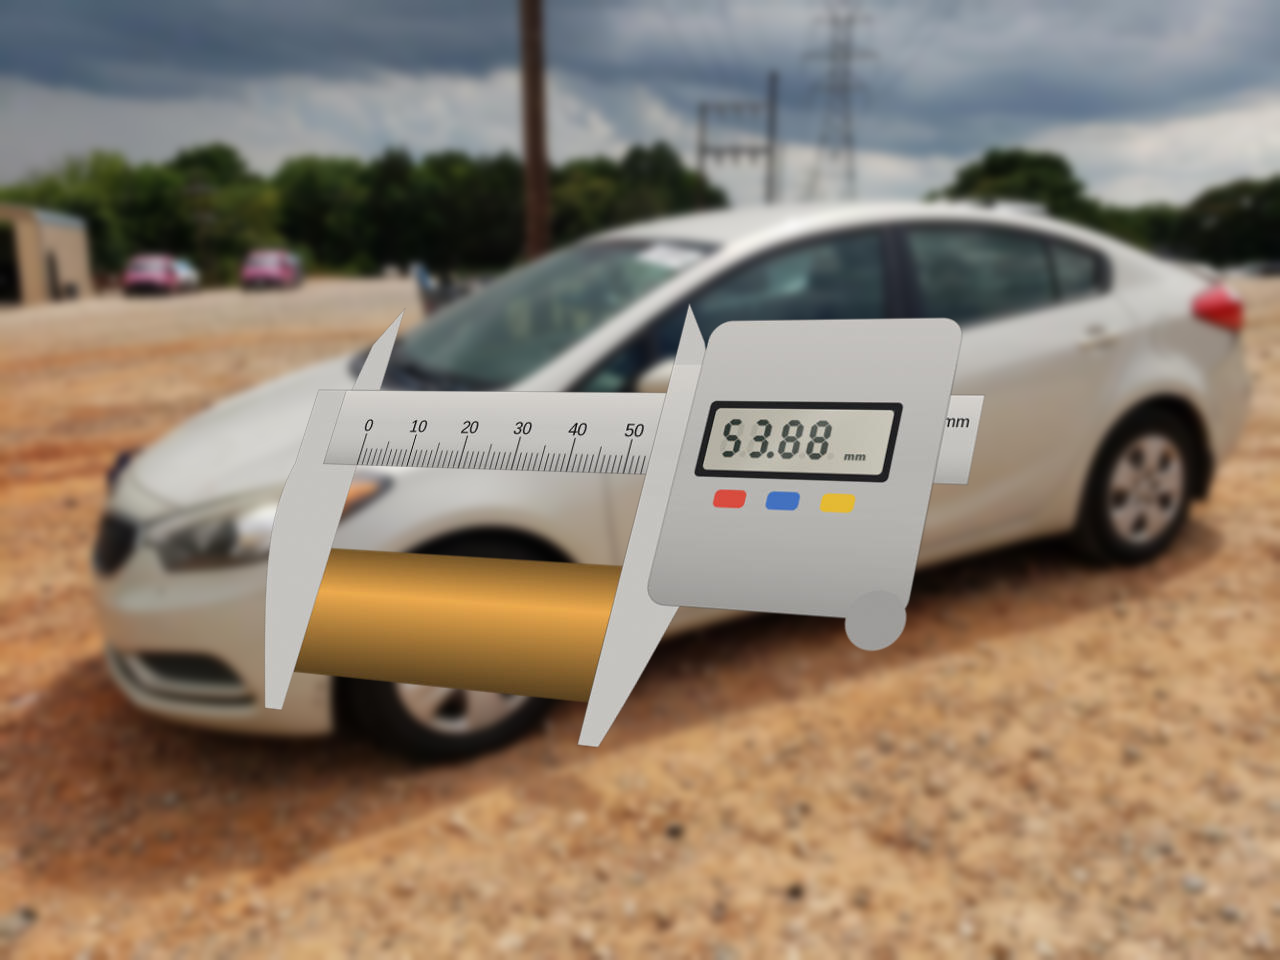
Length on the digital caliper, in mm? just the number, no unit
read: 53.88
